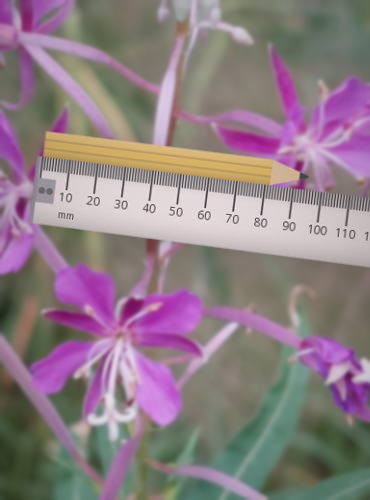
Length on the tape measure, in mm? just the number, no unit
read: 95
